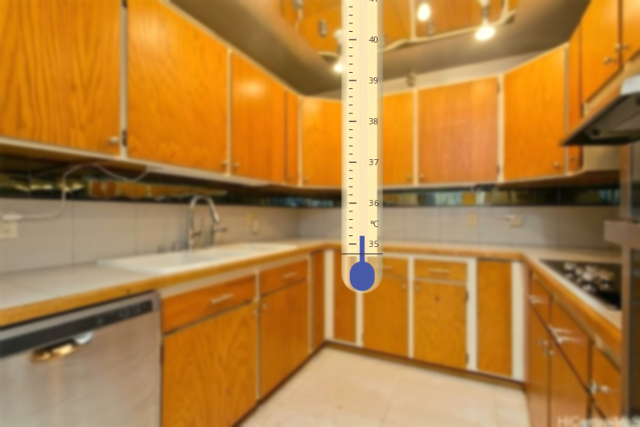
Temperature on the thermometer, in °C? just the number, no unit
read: 35.2
